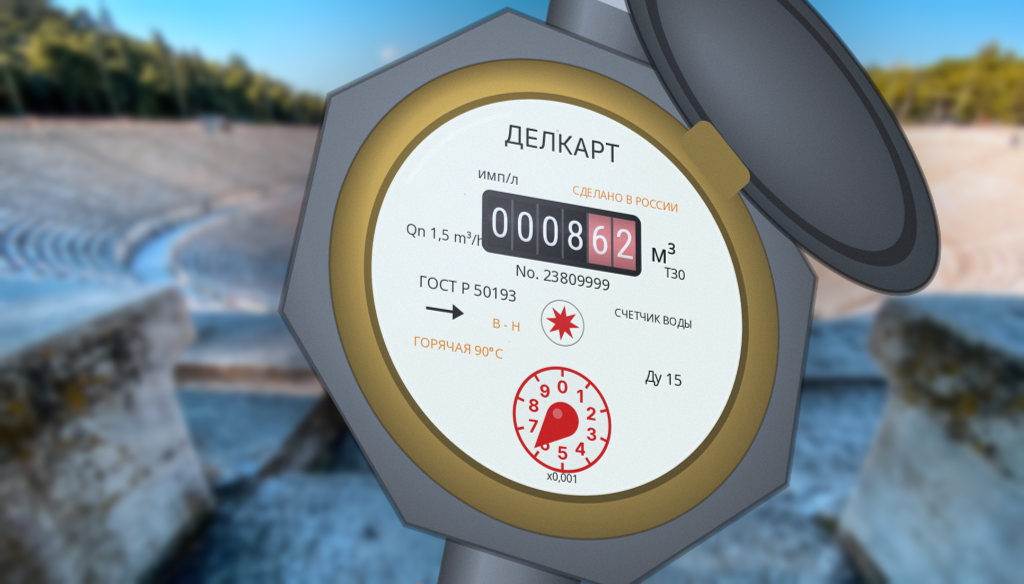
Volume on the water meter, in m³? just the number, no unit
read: 8.626
